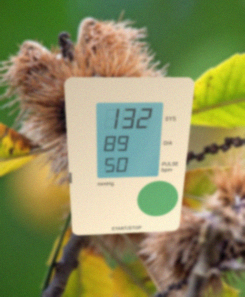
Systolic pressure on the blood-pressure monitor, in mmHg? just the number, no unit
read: 132
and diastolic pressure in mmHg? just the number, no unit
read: 89
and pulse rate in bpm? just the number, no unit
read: 50
